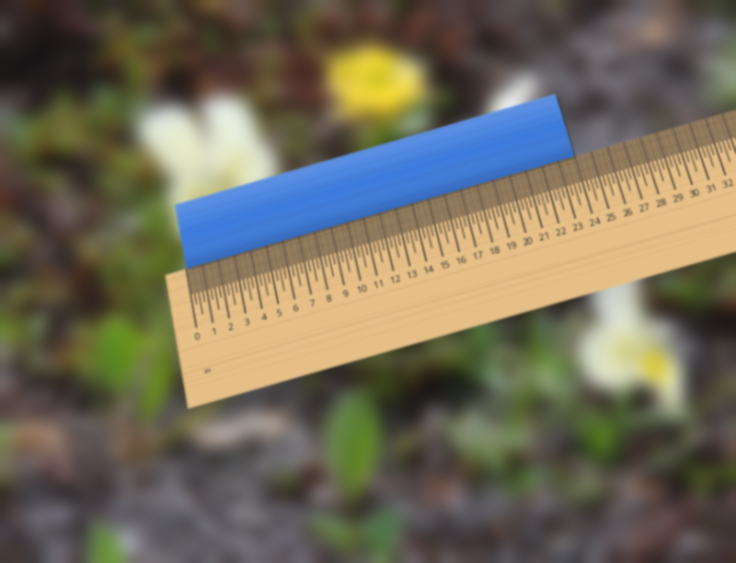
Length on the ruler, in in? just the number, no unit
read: 24
